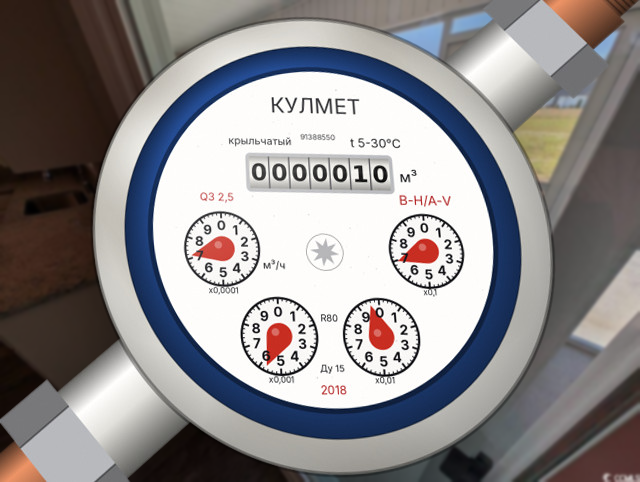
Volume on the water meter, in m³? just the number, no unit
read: 10.6957
